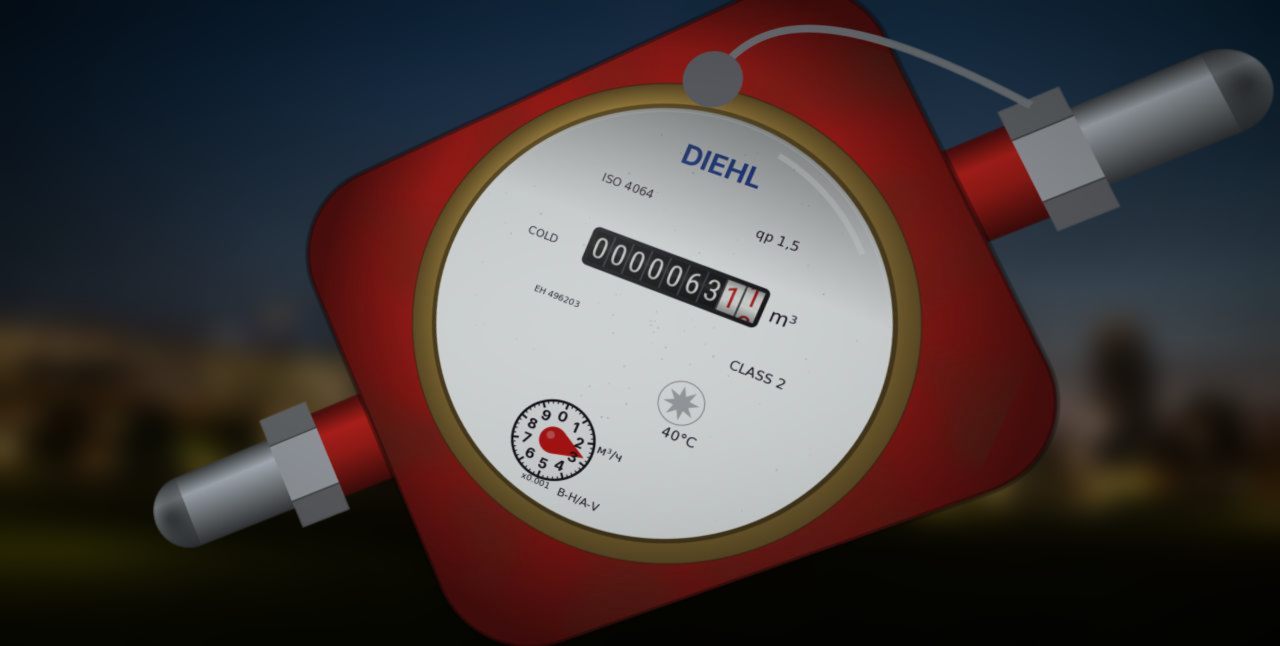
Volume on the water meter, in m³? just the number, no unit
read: 63.112
